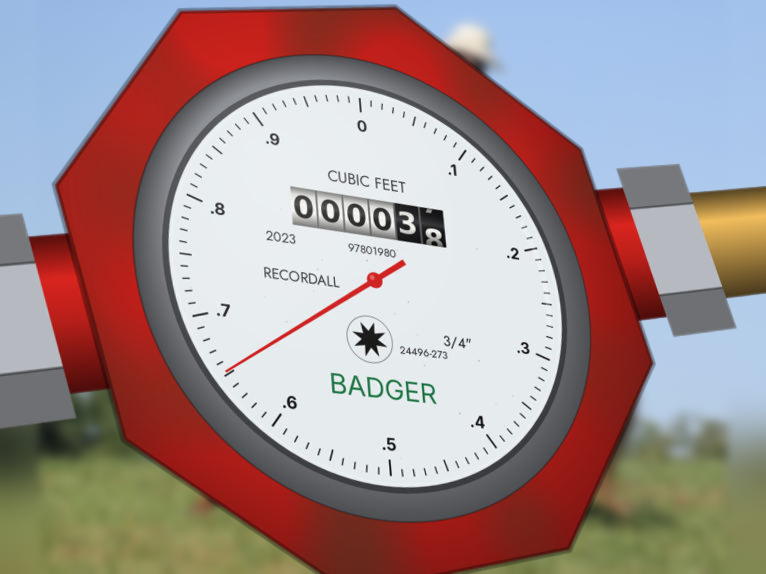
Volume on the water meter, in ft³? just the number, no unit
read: 37.65
